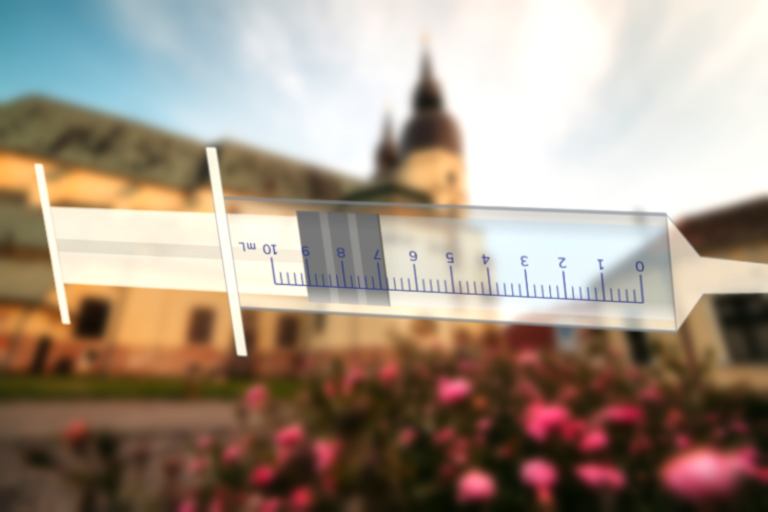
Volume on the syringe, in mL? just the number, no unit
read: 6.8
